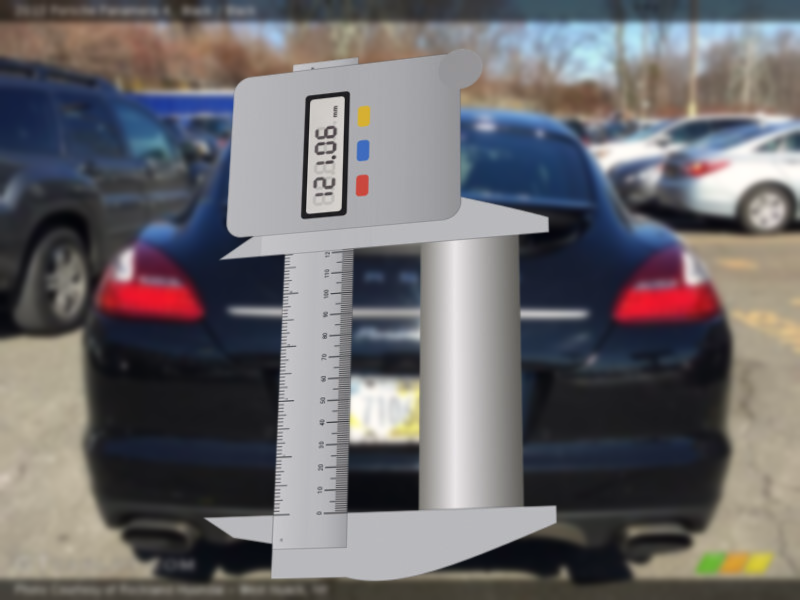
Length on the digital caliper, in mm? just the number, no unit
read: 121.06
